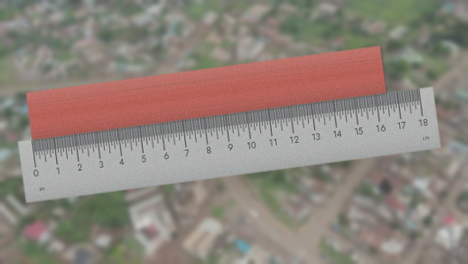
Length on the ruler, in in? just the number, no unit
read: 16.5
